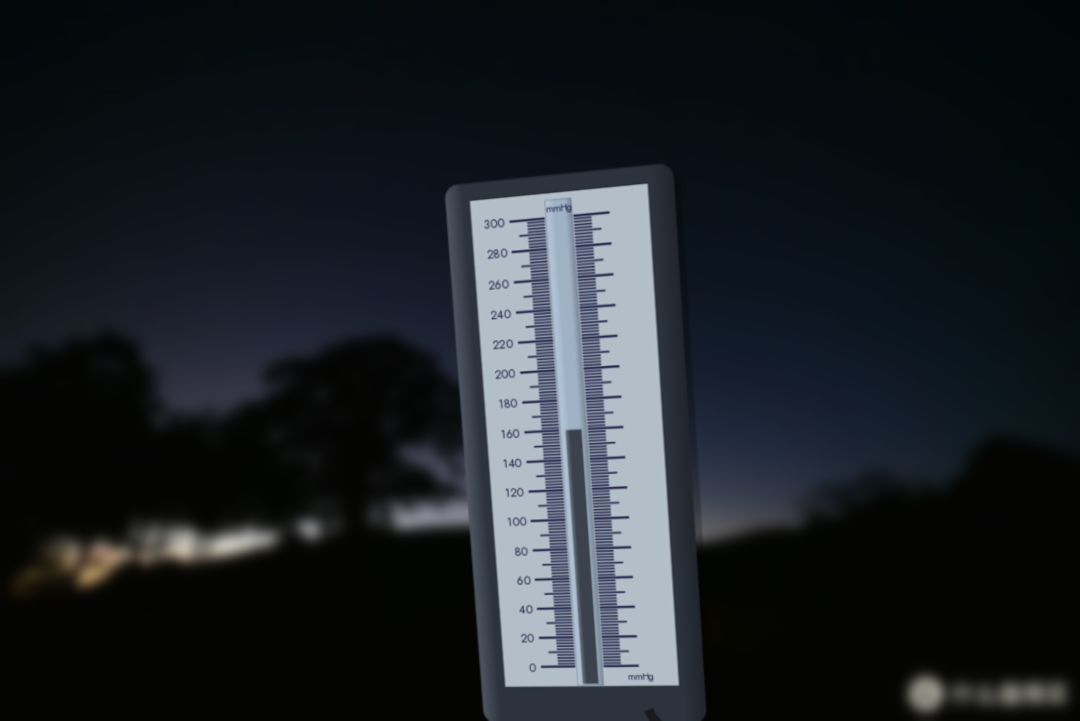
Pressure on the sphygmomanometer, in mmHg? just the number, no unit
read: 160
